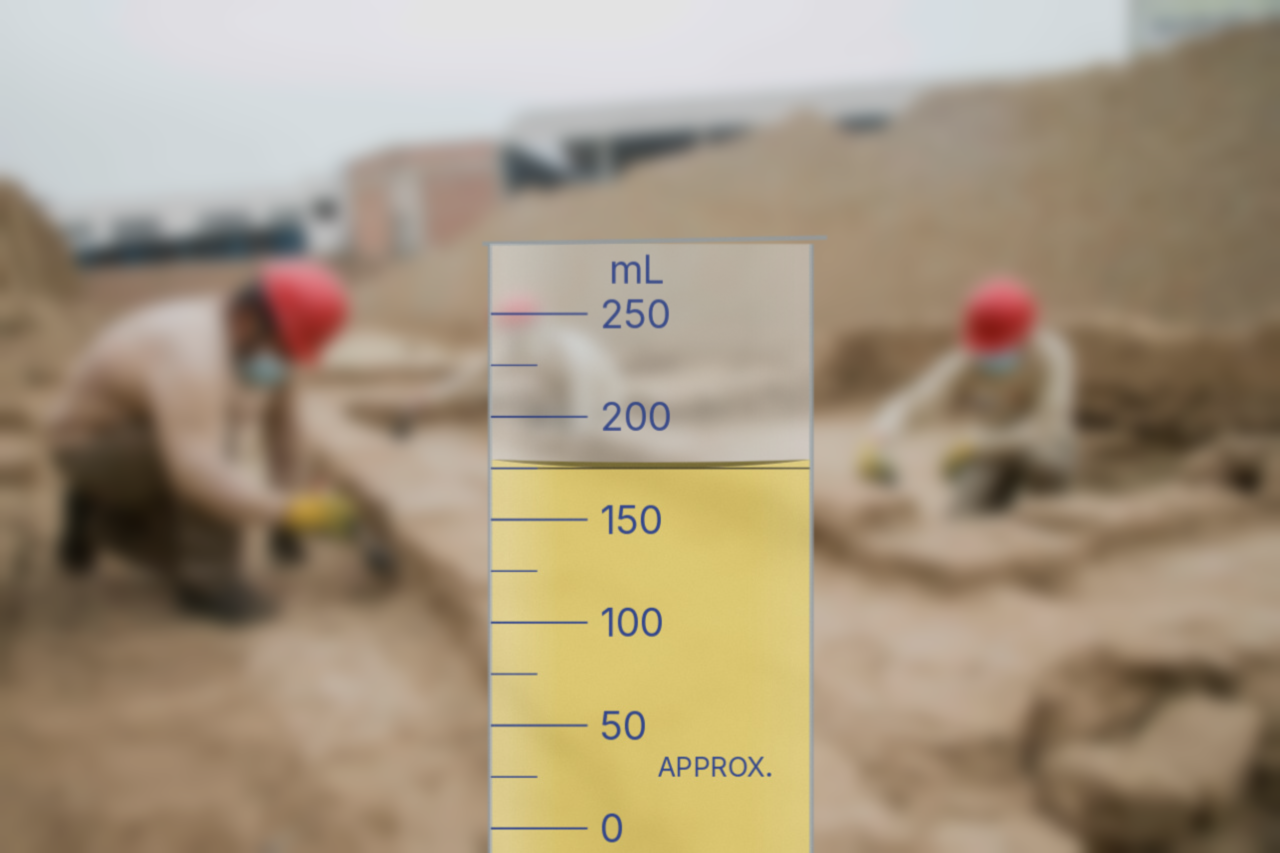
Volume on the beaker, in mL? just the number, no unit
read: 175
